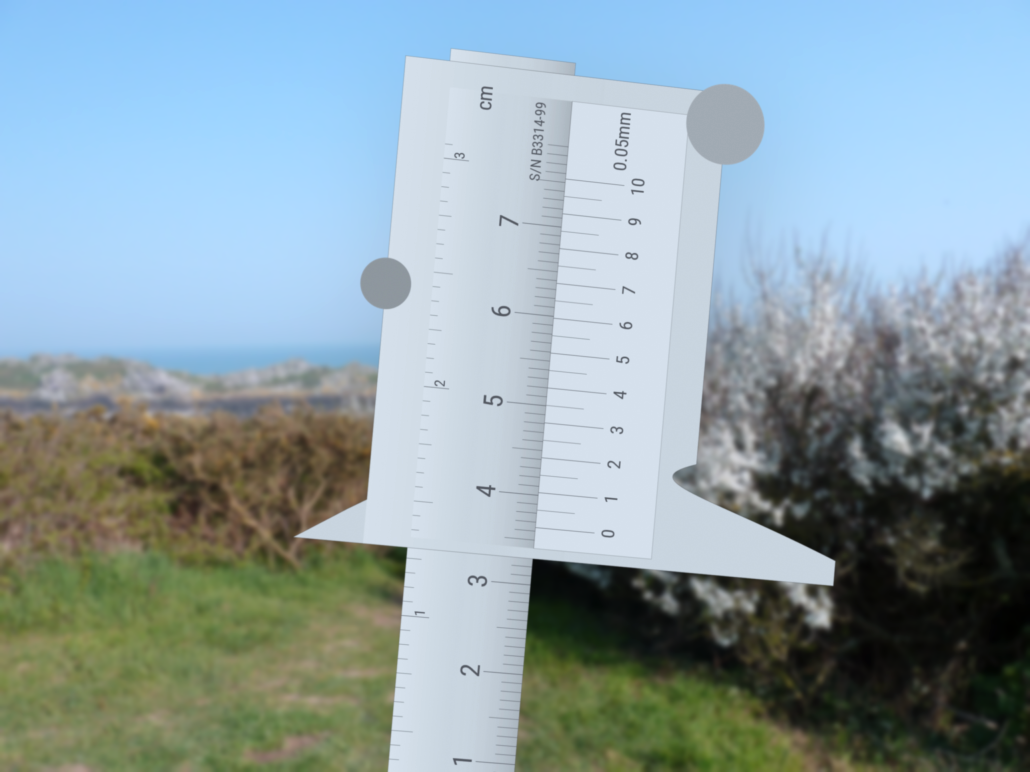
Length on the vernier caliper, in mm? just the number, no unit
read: 36.4
